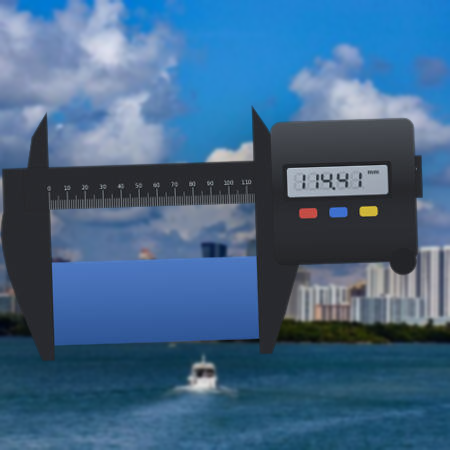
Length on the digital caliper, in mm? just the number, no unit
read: 114.41
